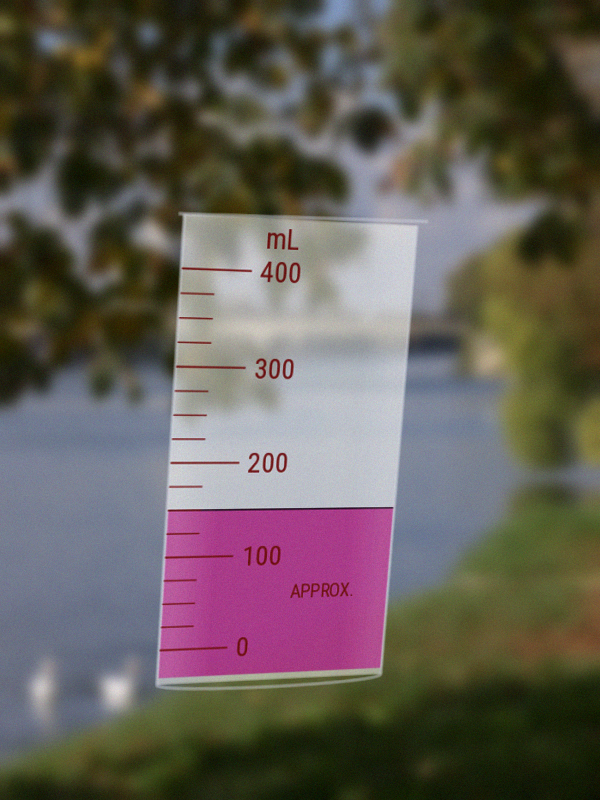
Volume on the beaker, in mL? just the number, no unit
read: 150
